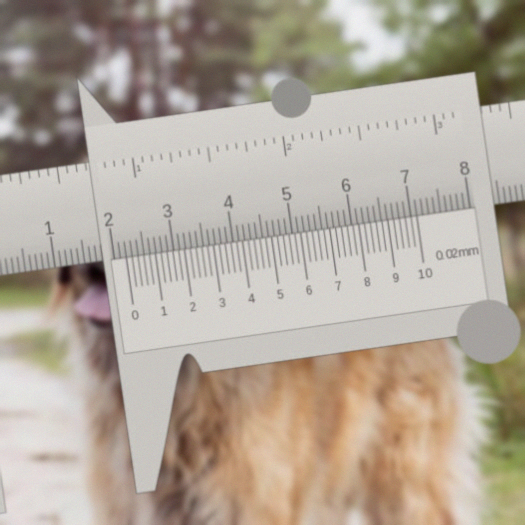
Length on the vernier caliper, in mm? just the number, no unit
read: 22.0
